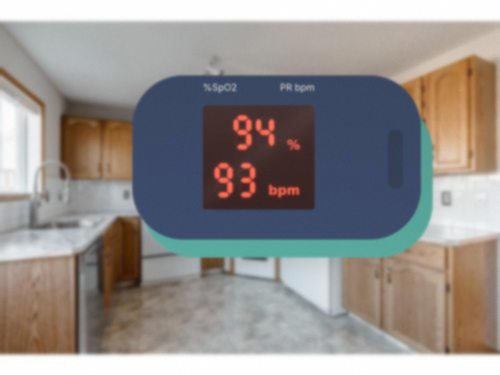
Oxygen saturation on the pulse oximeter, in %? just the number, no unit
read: 94
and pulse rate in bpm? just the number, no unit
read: 93
